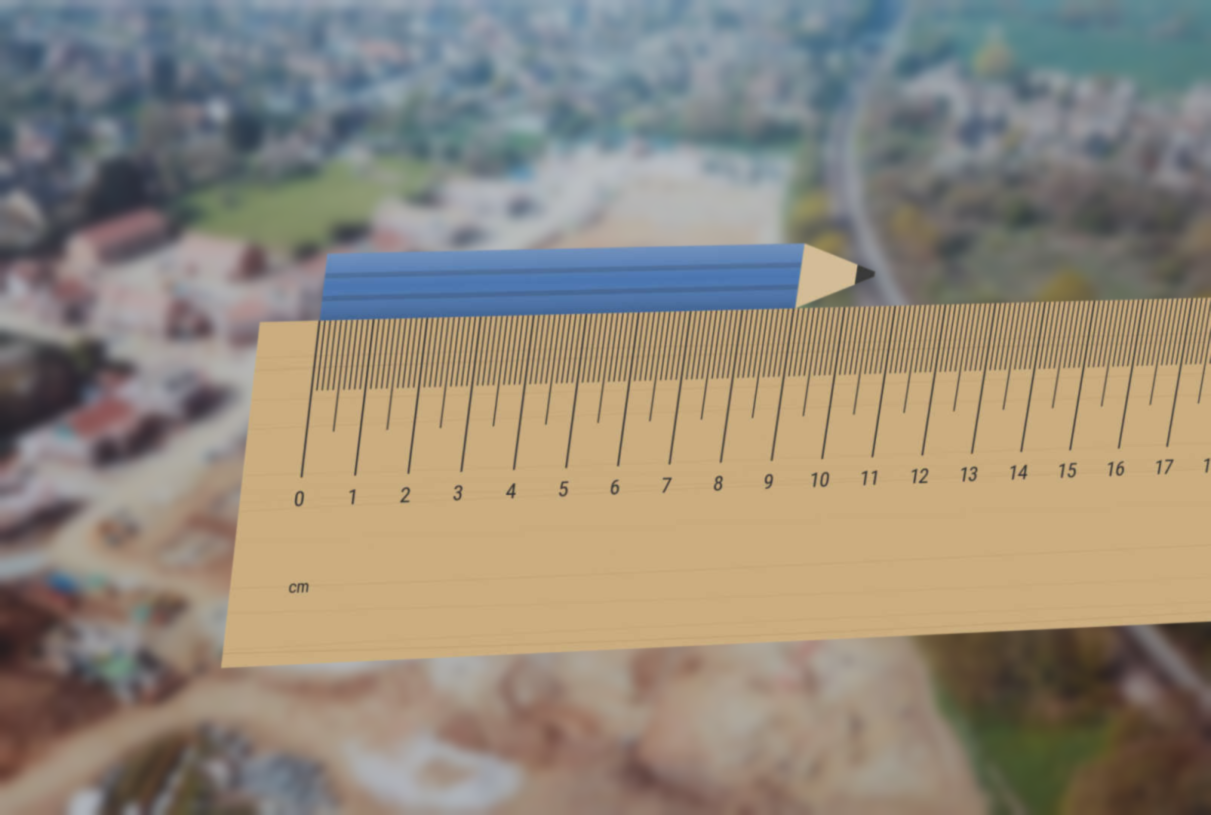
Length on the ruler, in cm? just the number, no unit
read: 10.5
